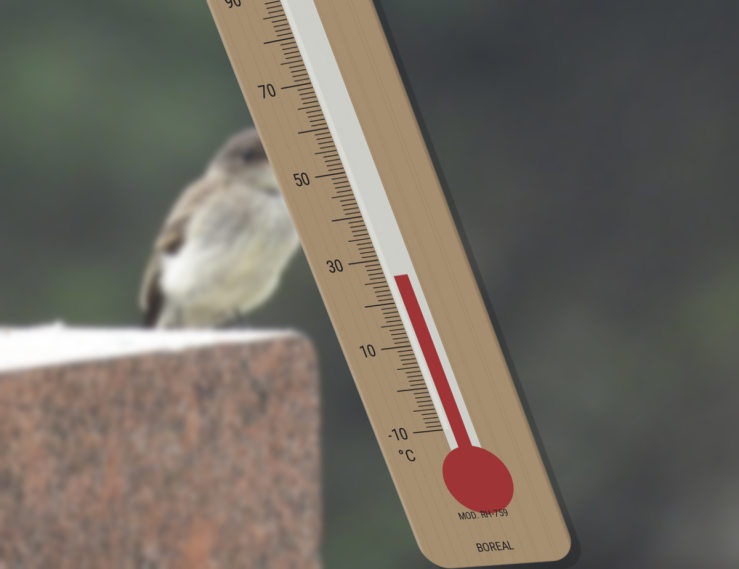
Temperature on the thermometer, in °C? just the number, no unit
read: 26
